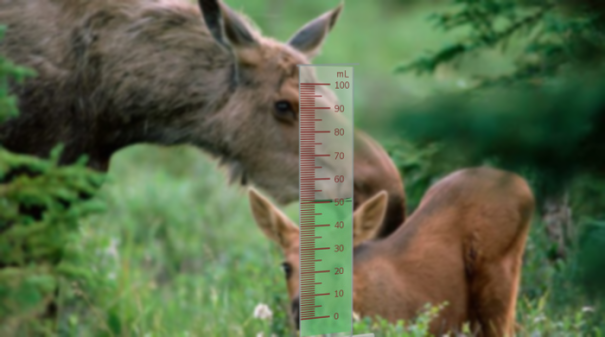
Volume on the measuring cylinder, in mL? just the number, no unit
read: 50
